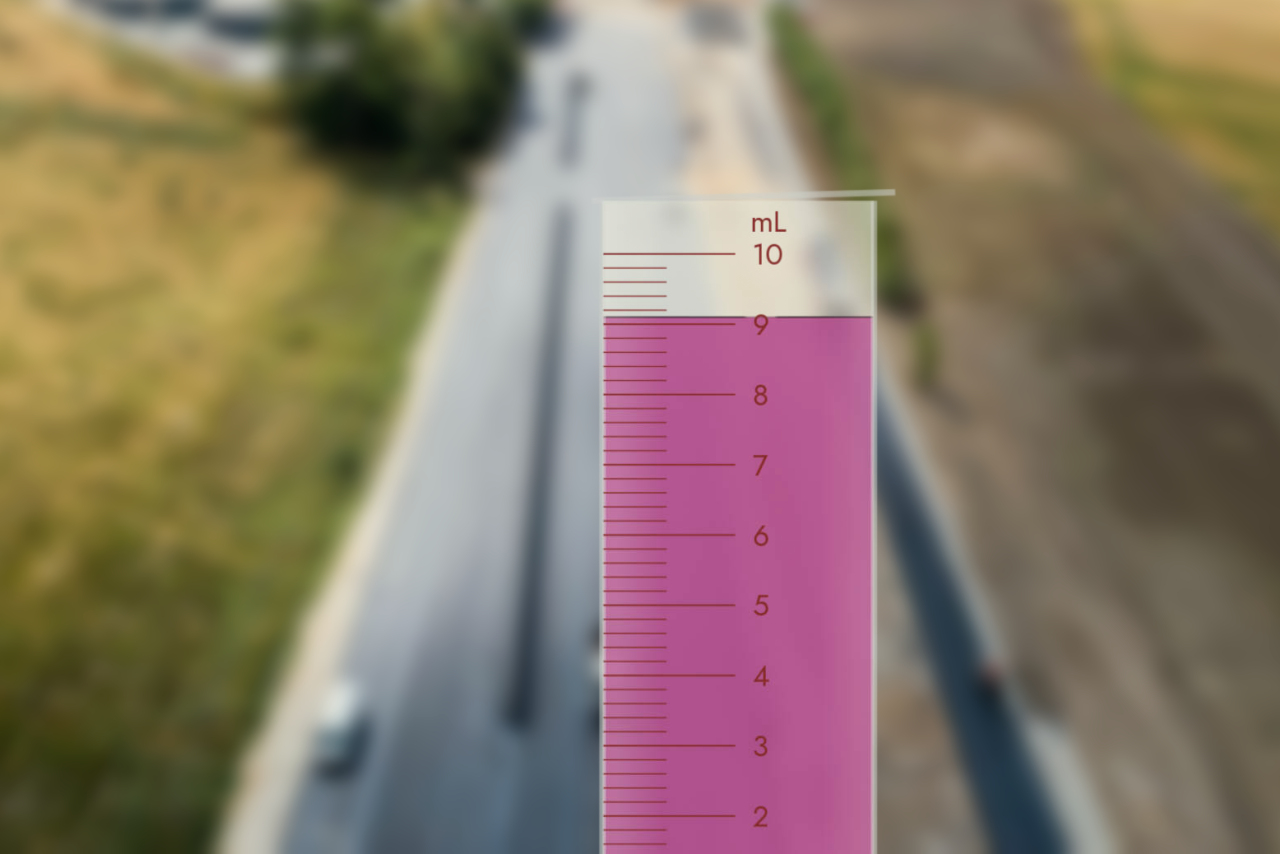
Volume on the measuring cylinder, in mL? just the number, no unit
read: 9.1
